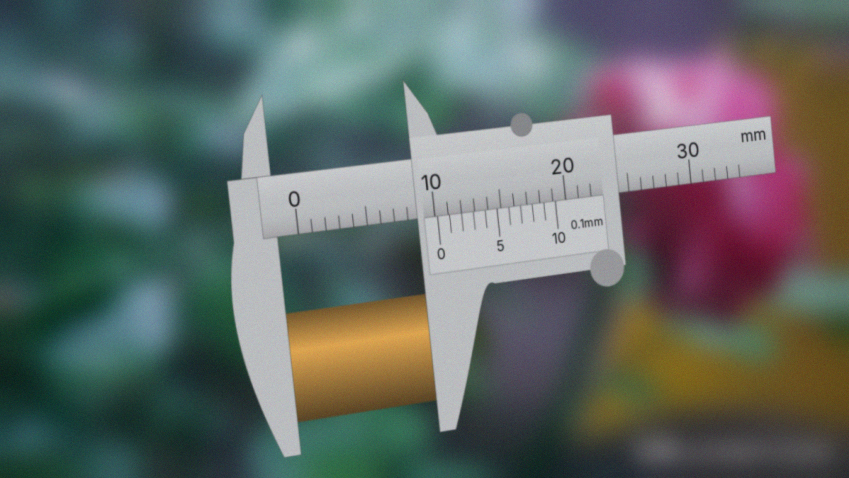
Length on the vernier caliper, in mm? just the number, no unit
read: 10.2
